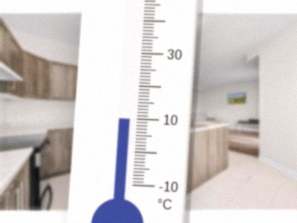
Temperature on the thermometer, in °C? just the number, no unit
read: 10
